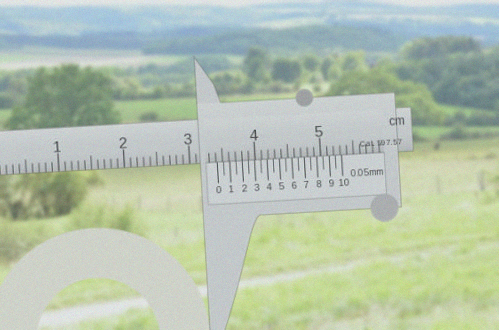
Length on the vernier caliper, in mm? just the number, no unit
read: 34.2
